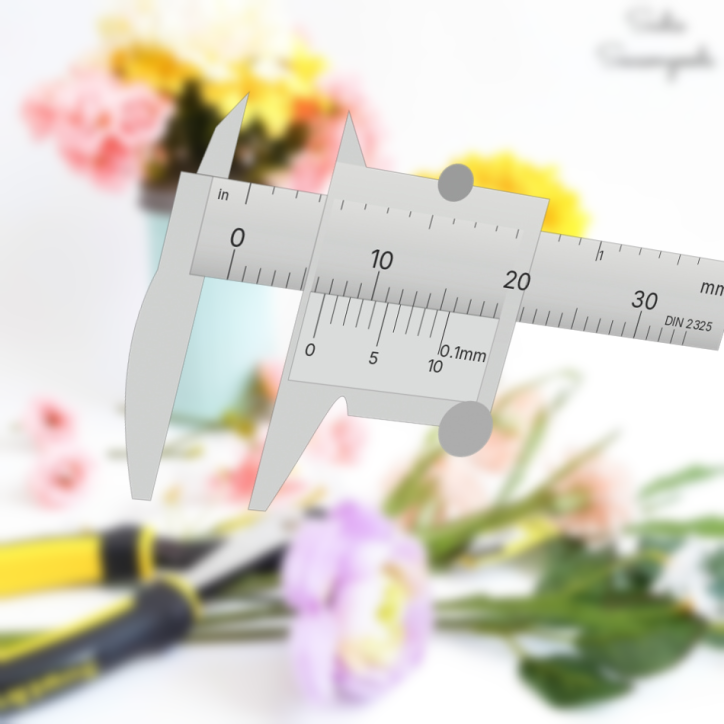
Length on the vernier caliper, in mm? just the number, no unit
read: 6.7
